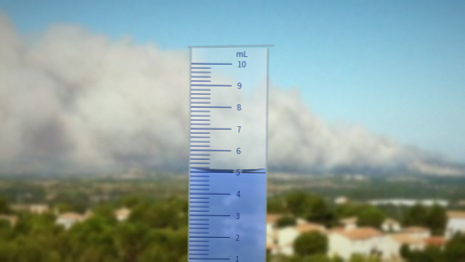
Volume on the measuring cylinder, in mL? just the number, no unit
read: 5
